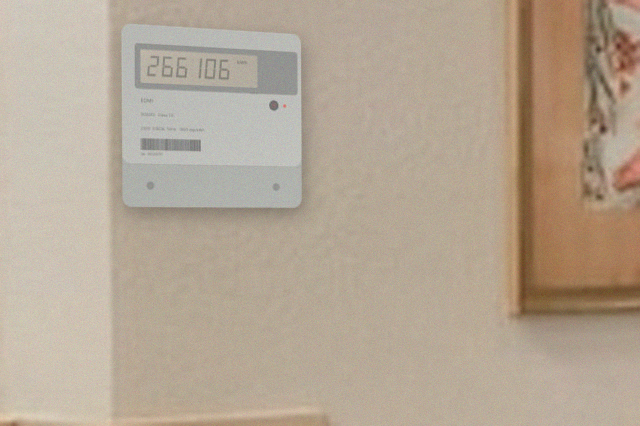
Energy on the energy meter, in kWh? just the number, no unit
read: 266106
